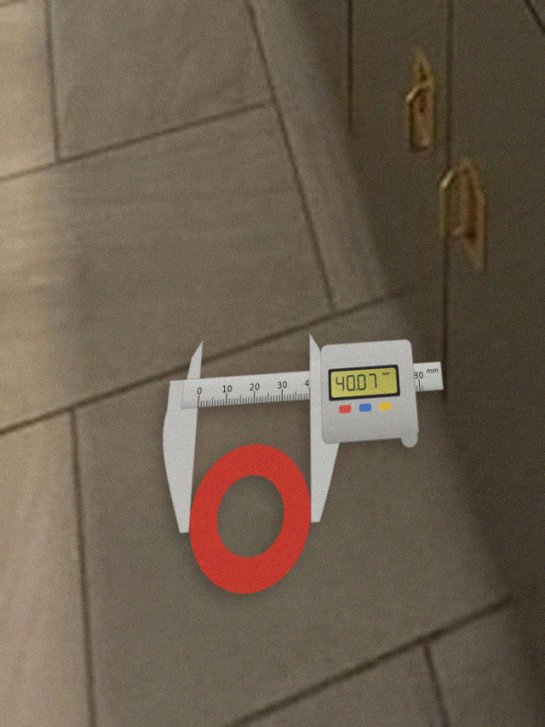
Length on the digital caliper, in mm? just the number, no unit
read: 40.07
